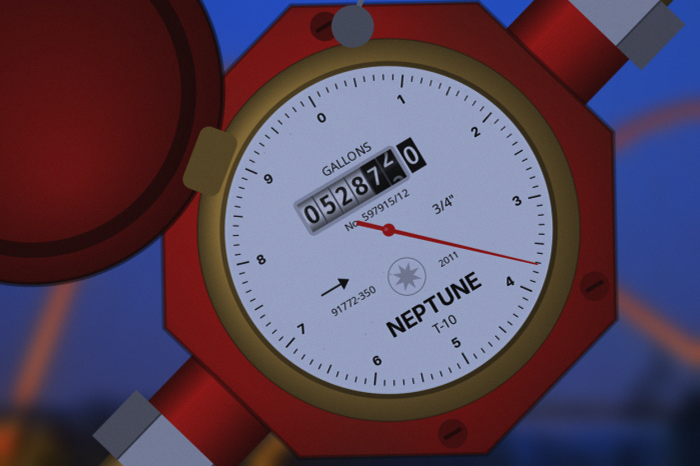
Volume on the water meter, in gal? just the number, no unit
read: 528723.7
